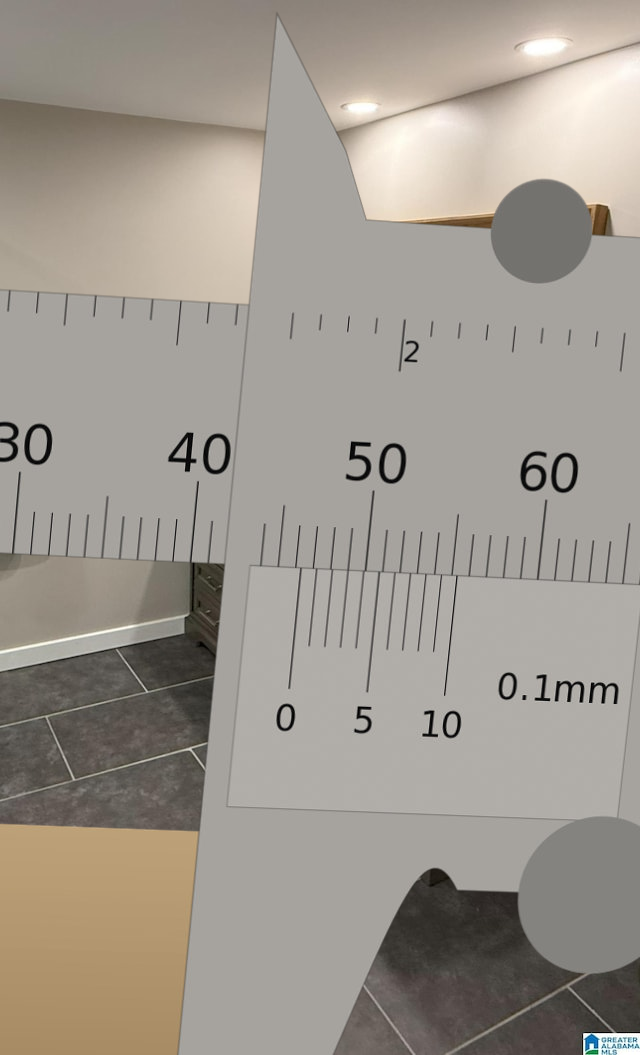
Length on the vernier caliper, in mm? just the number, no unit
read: 46.3
